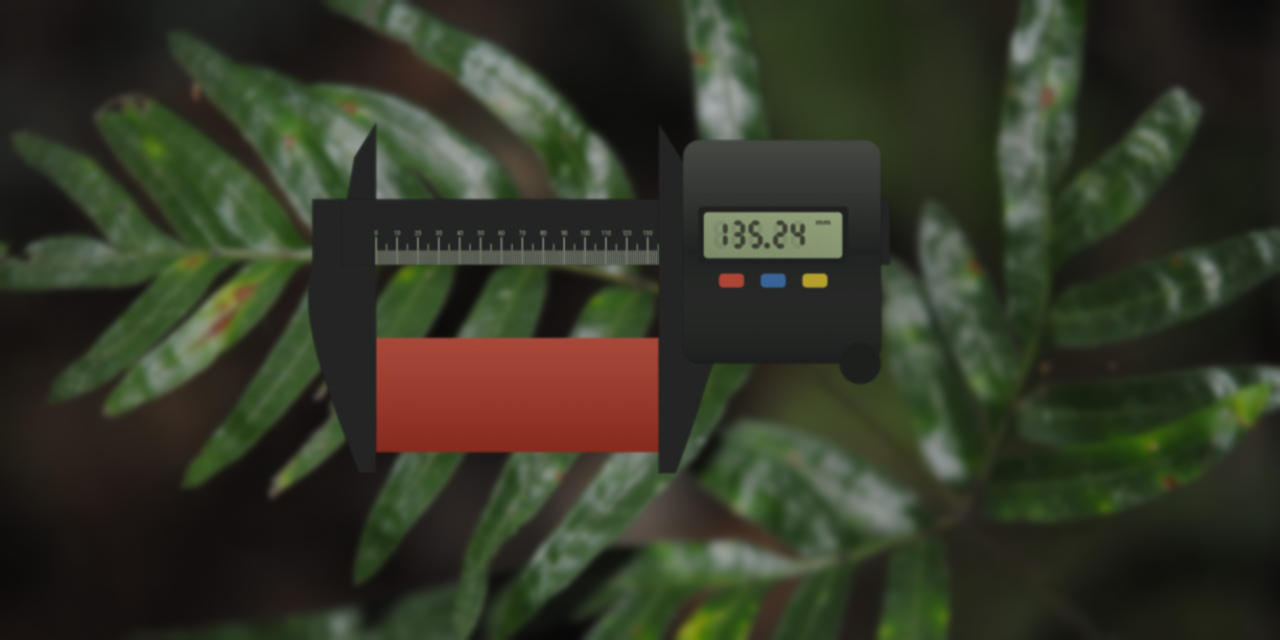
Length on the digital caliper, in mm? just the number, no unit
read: 135.24
